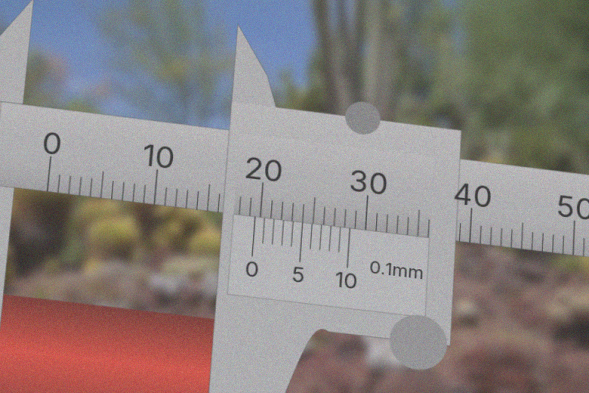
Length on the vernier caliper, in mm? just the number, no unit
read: 19.5
